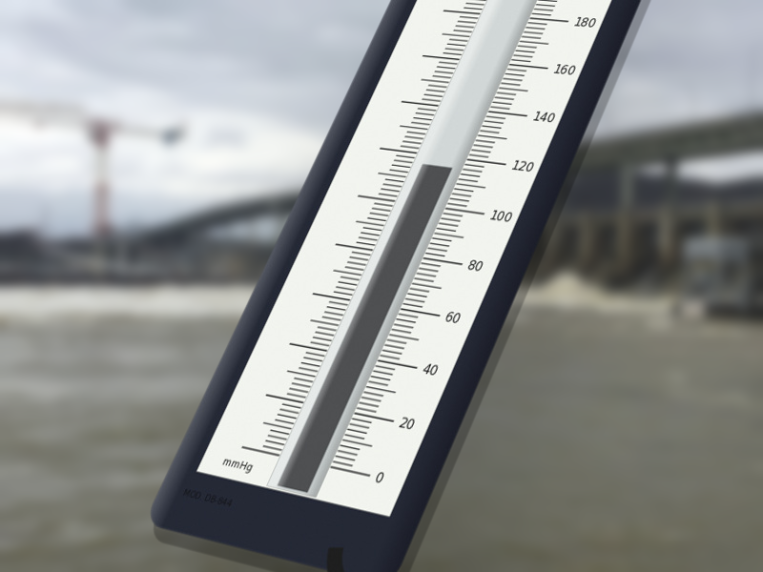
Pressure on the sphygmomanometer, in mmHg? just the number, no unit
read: 116
